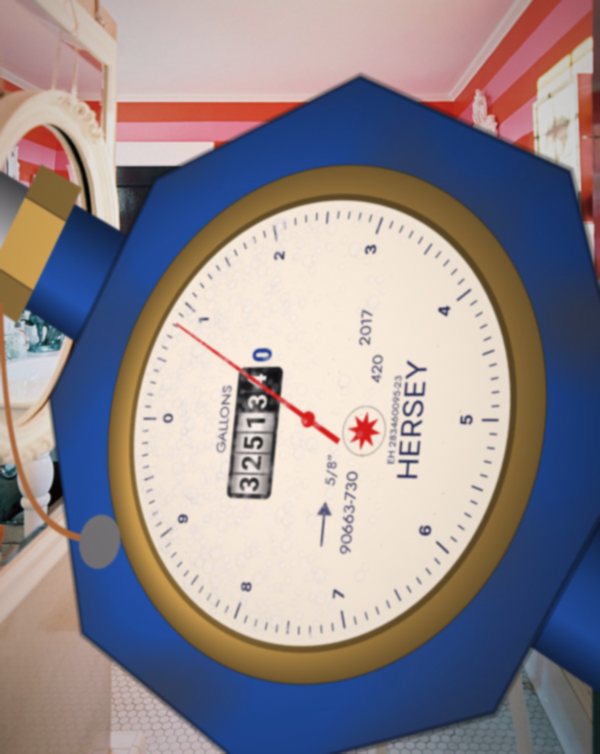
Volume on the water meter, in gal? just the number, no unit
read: 3251340.8
